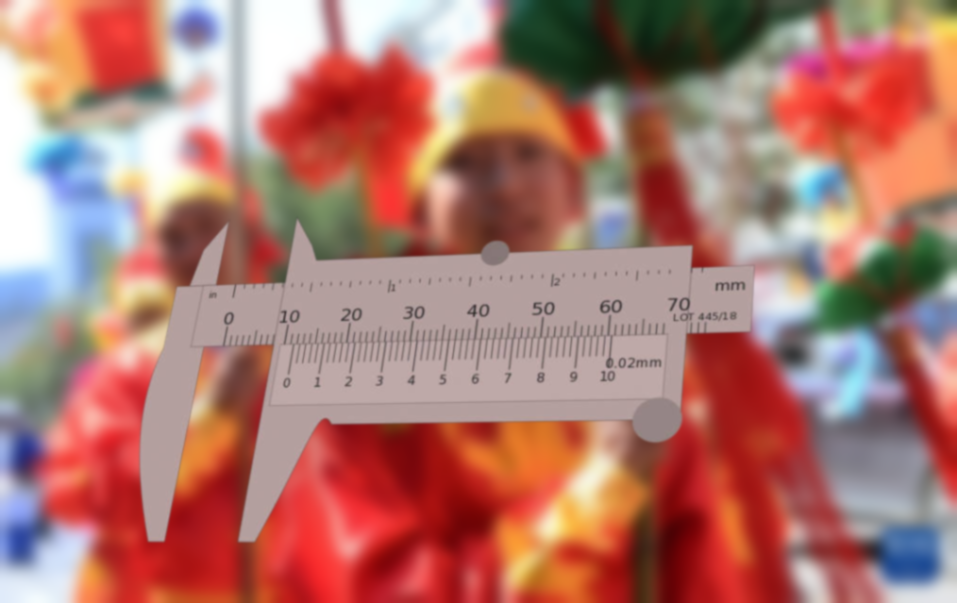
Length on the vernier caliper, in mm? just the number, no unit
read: 11.5
